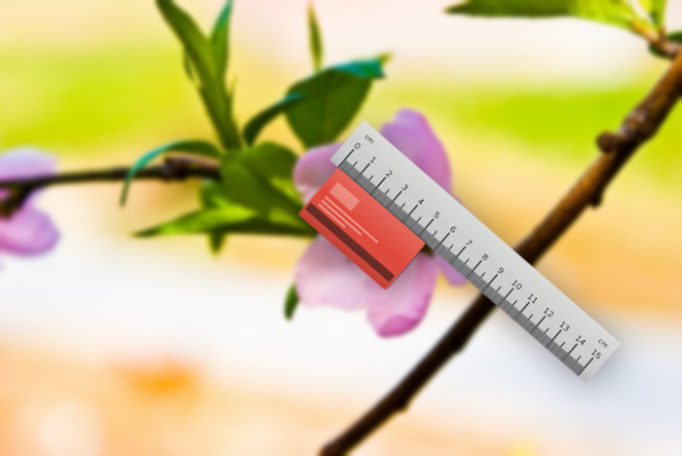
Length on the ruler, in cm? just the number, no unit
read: 5.5
